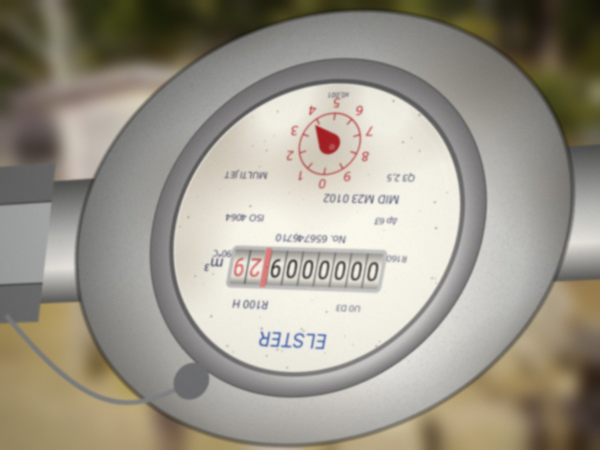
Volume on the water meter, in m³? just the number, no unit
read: 9.293
